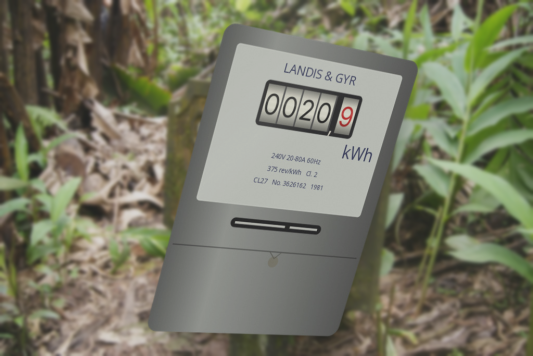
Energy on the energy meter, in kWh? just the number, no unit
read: 20.9
